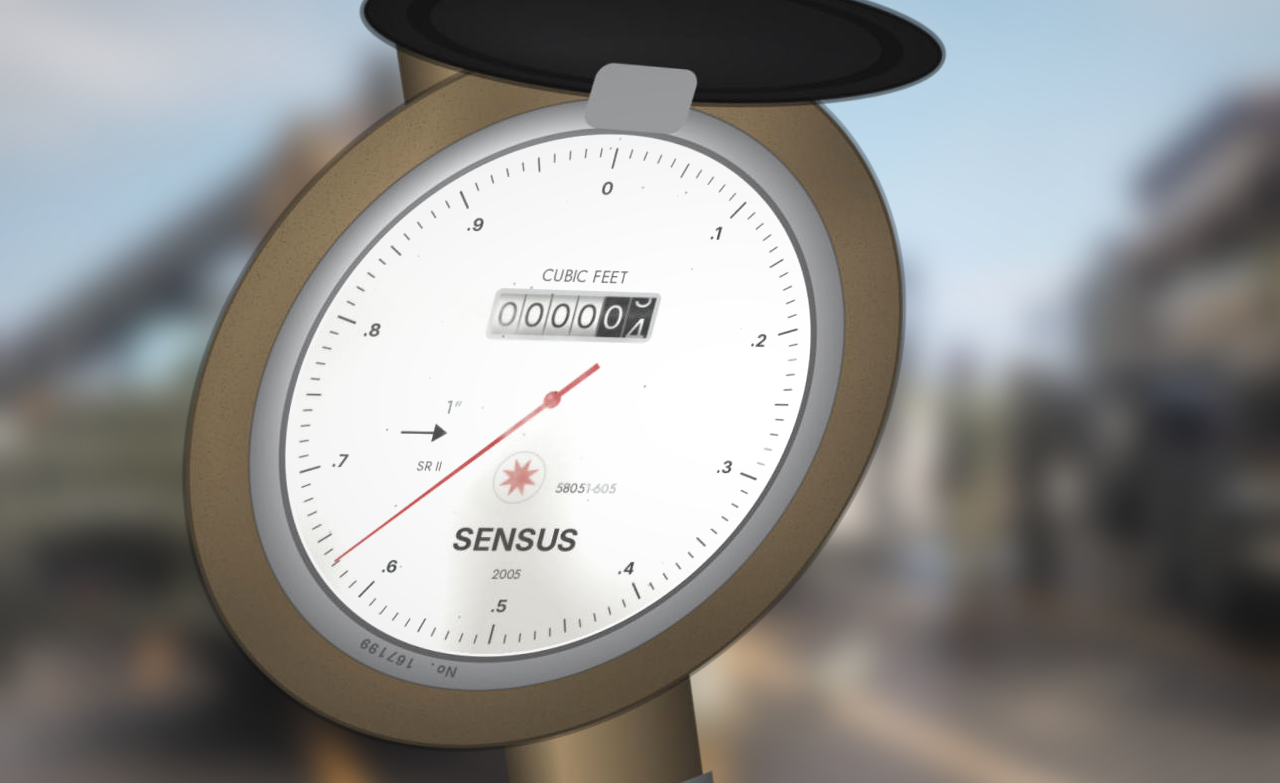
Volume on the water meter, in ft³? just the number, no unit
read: 3.63
